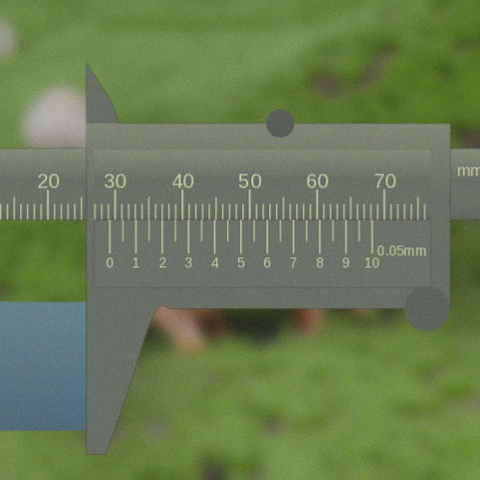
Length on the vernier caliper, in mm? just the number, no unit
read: 29.2
